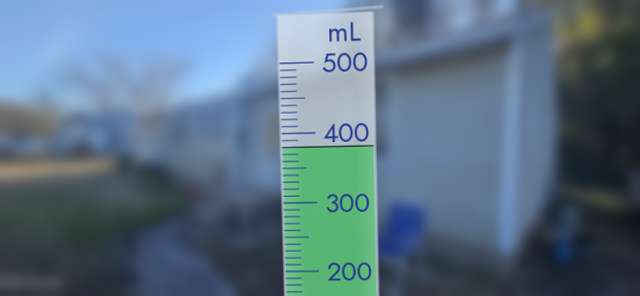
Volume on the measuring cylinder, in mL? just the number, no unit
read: 380
